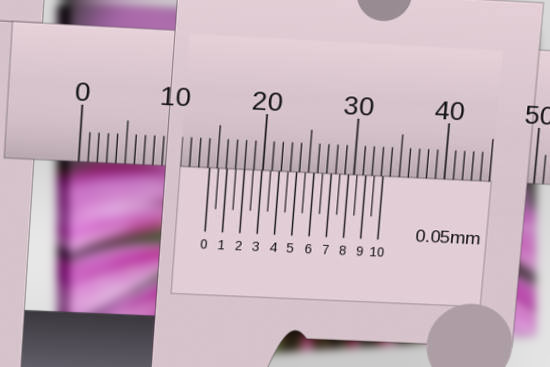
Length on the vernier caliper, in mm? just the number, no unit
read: 14.2
